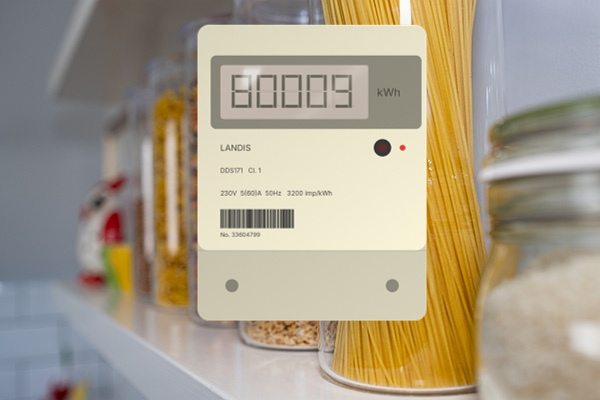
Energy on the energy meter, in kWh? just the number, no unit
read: 80009
